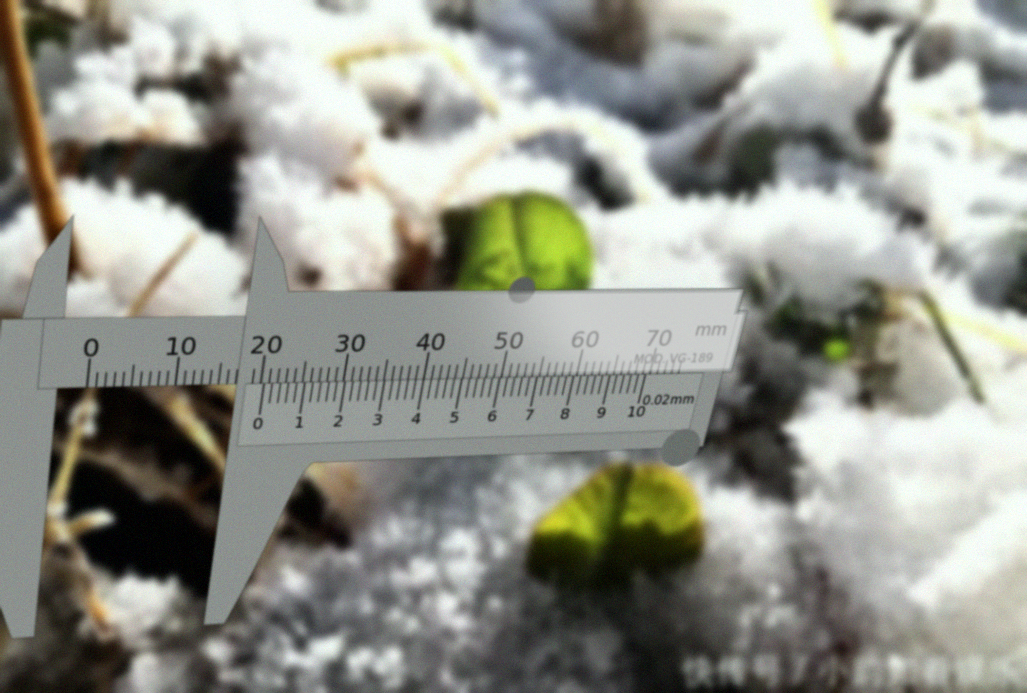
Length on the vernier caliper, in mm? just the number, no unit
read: 20.4
